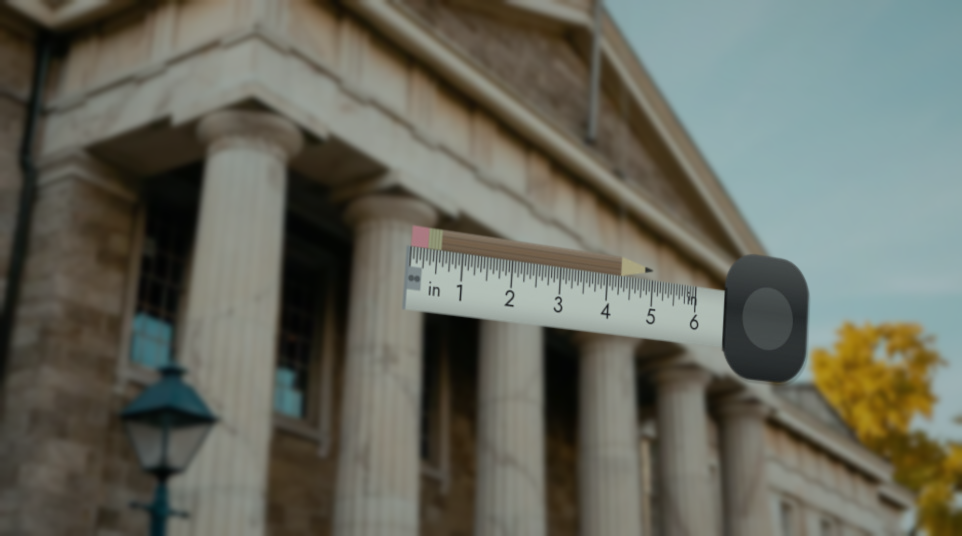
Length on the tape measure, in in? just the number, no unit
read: 5
